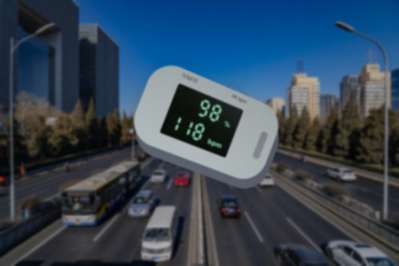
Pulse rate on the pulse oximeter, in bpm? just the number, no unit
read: 118
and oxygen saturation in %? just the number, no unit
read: 98
